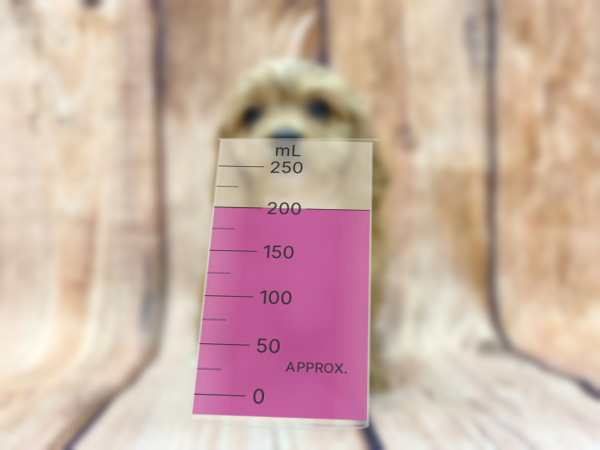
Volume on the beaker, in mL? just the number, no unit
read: 200
